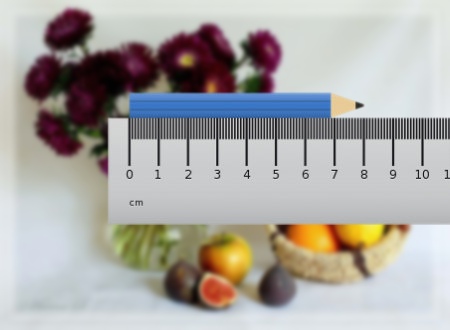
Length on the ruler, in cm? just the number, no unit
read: 8
